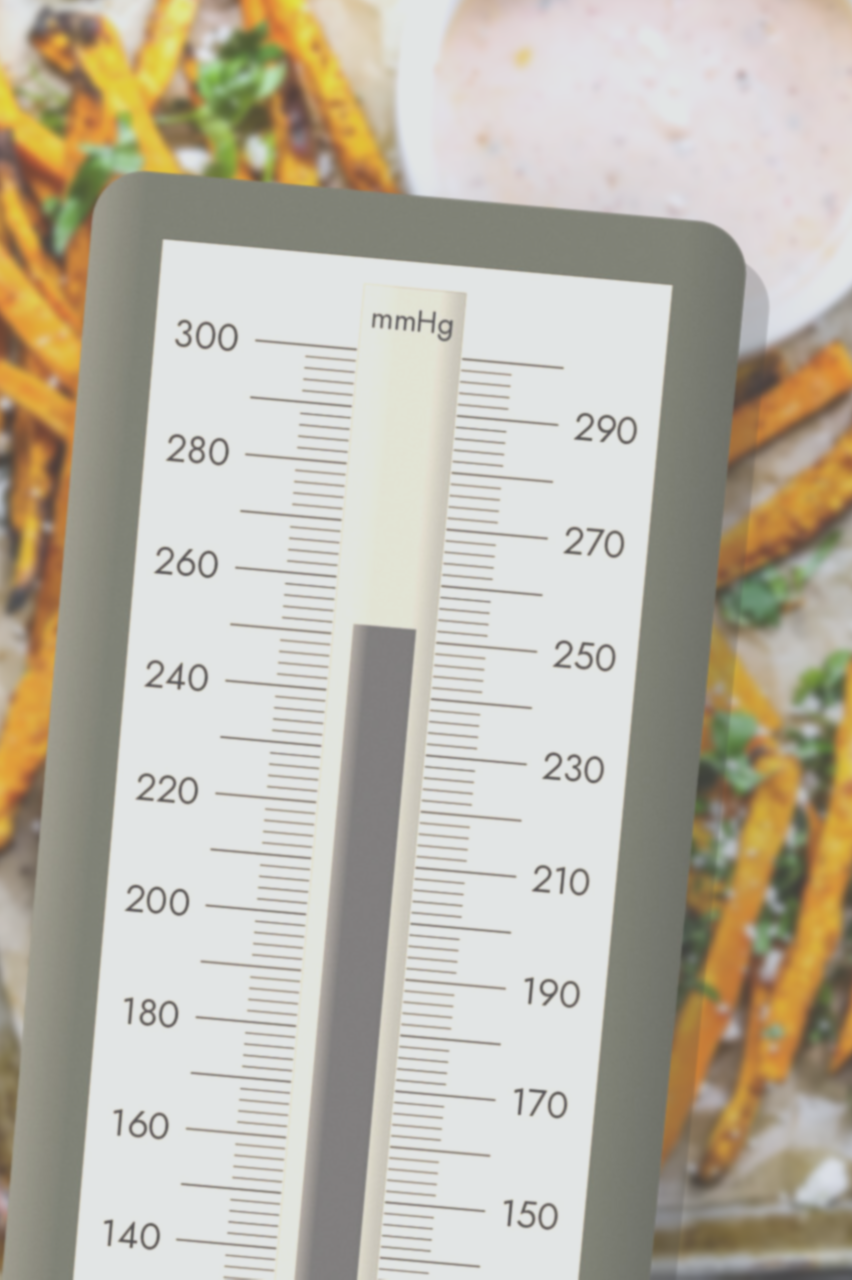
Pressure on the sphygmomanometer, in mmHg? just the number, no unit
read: 252
